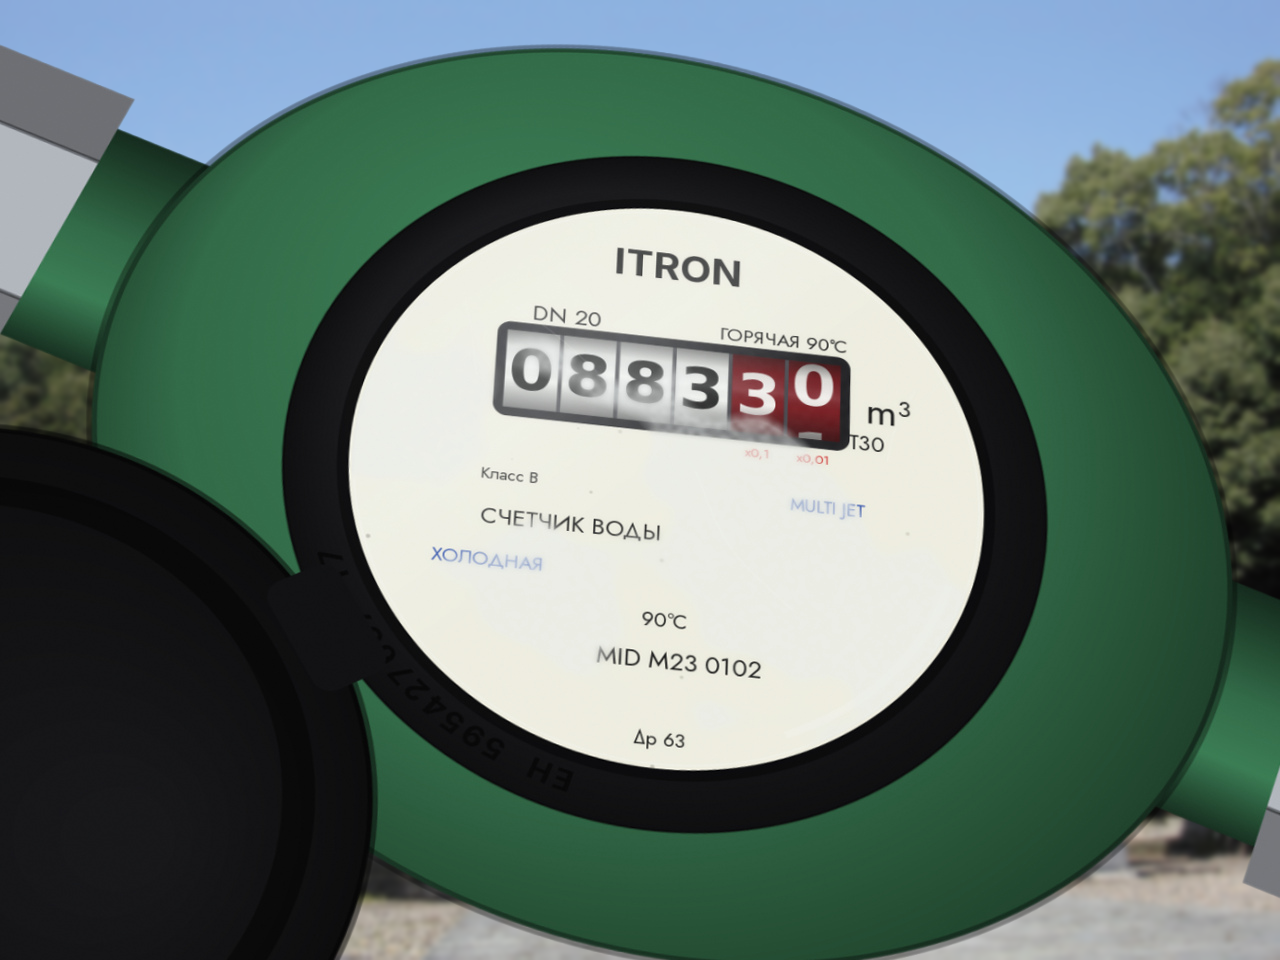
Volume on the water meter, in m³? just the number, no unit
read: 883.30
